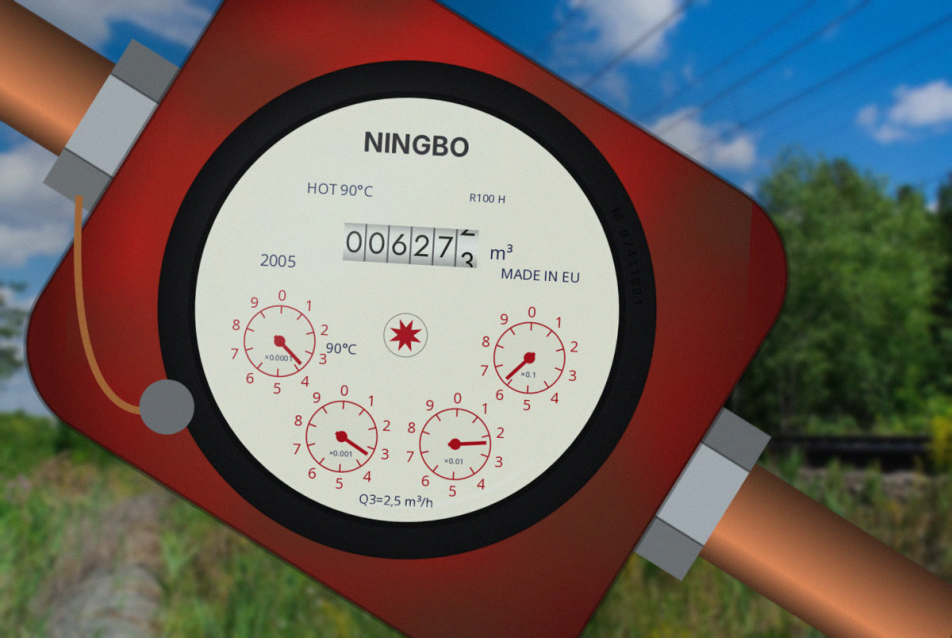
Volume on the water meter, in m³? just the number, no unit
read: 6272.6233
